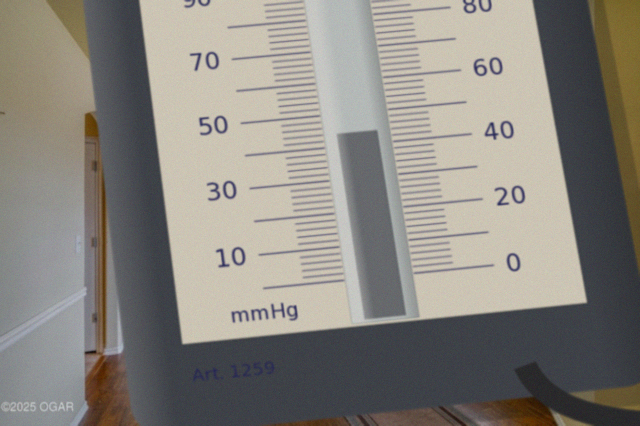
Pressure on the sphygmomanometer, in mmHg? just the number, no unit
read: 44
